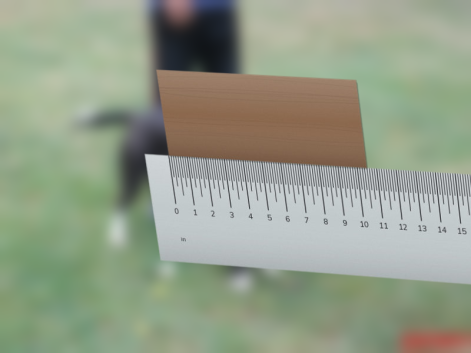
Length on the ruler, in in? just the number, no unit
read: 10.5
